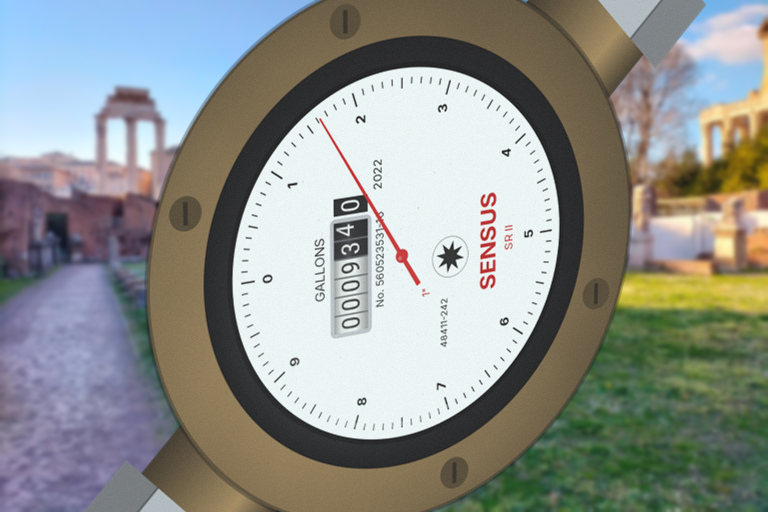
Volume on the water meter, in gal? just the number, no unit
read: 9341.6
